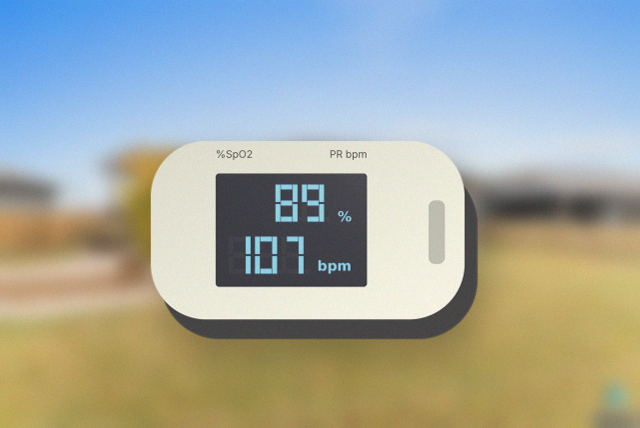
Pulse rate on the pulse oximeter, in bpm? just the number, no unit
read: 107
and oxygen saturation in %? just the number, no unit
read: 89
